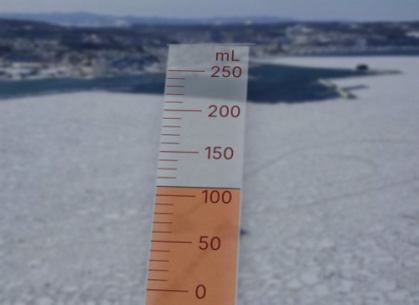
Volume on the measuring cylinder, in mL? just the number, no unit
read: 110
